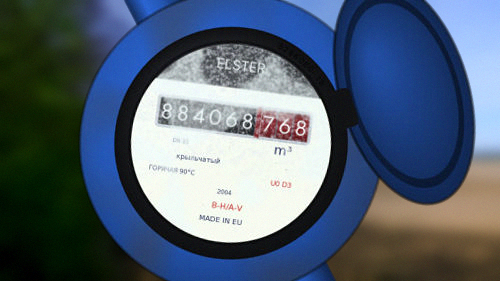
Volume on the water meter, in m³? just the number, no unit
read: 884068.768
